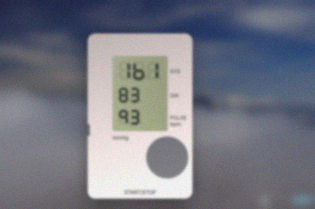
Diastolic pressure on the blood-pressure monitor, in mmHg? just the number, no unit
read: 83
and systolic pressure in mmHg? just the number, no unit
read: 161
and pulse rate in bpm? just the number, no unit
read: 93
